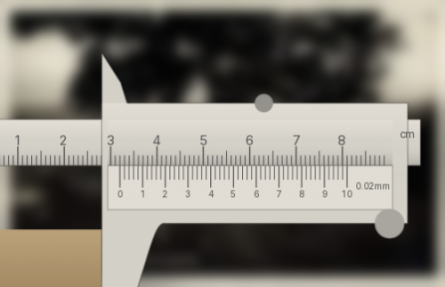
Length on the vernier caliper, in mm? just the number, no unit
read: 32.0
